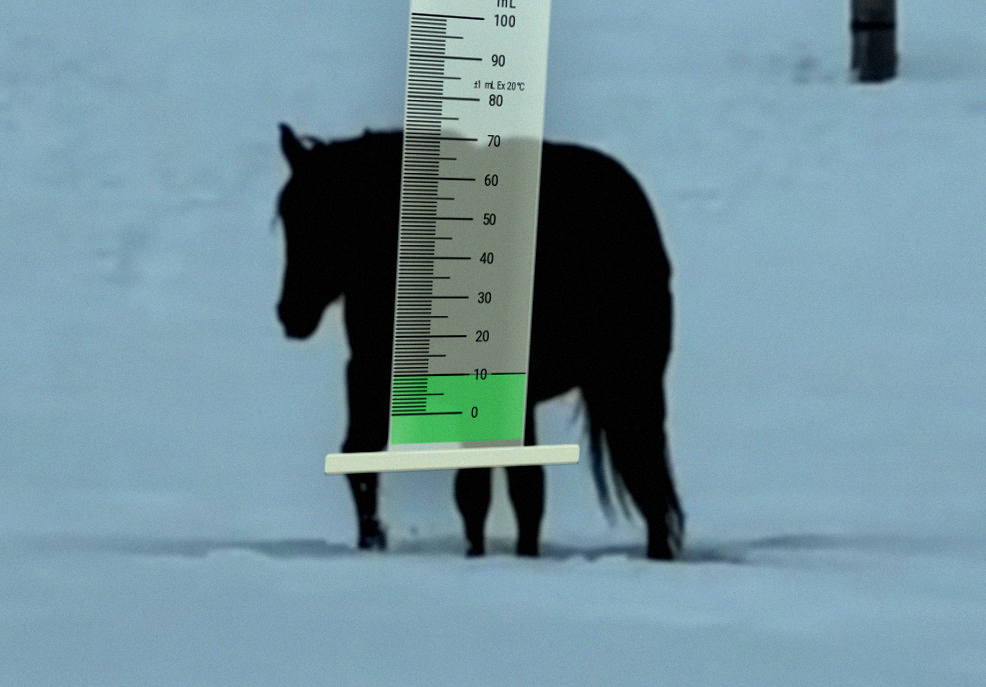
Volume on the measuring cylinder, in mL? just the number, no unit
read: 10
